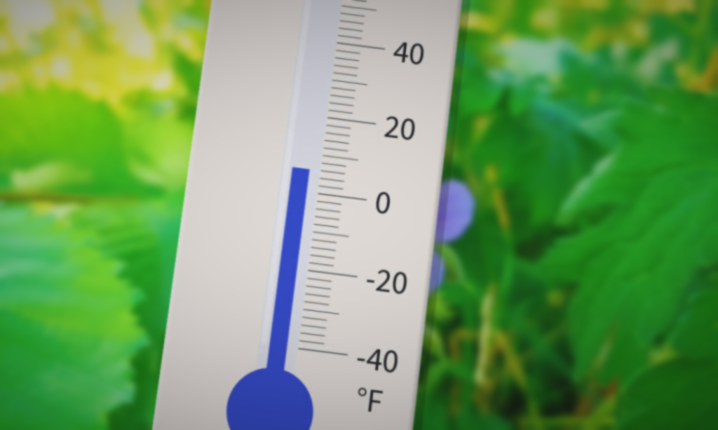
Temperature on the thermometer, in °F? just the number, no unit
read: 6
